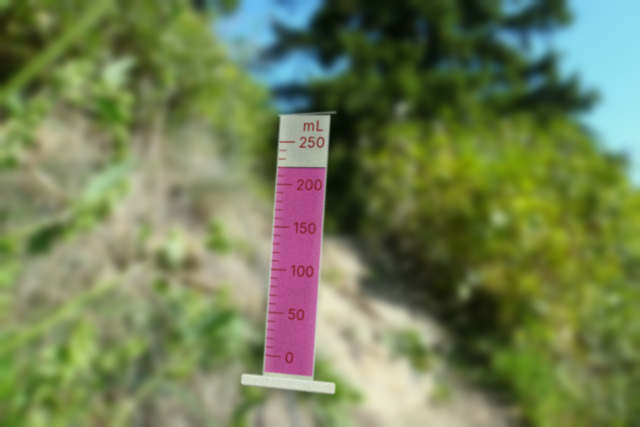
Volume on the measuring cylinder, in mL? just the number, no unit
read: 220
